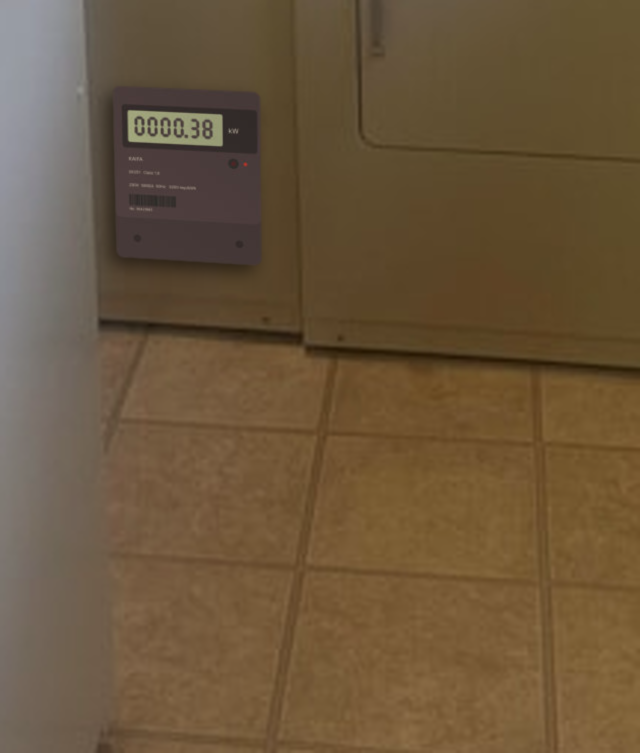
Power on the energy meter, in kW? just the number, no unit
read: 0.38
